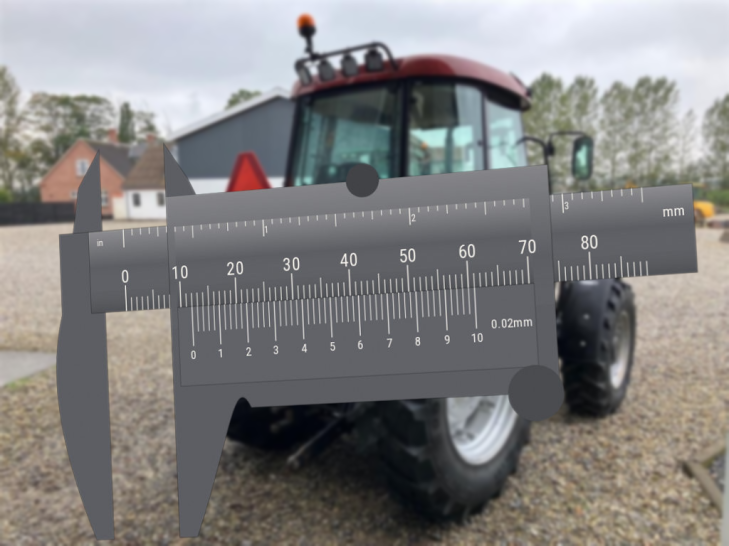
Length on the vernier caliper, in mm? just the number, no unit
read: 12.0
